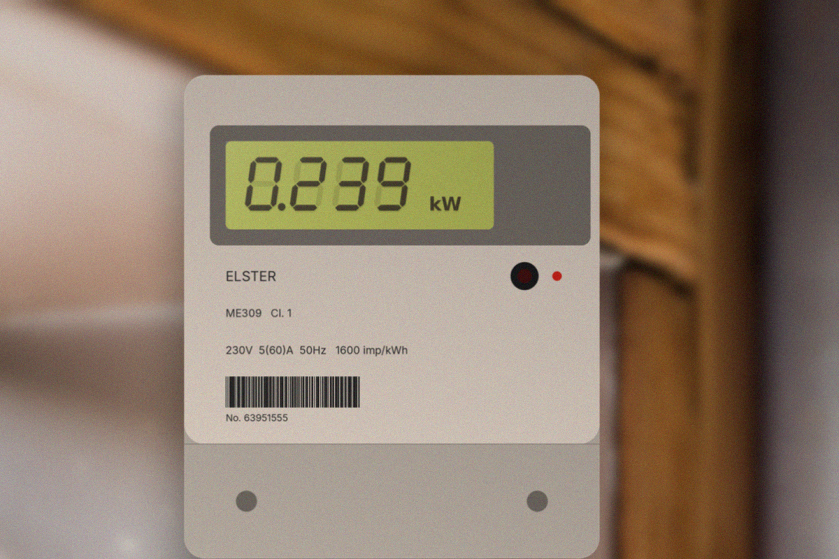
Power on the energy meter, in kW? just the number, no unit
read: 0.239
